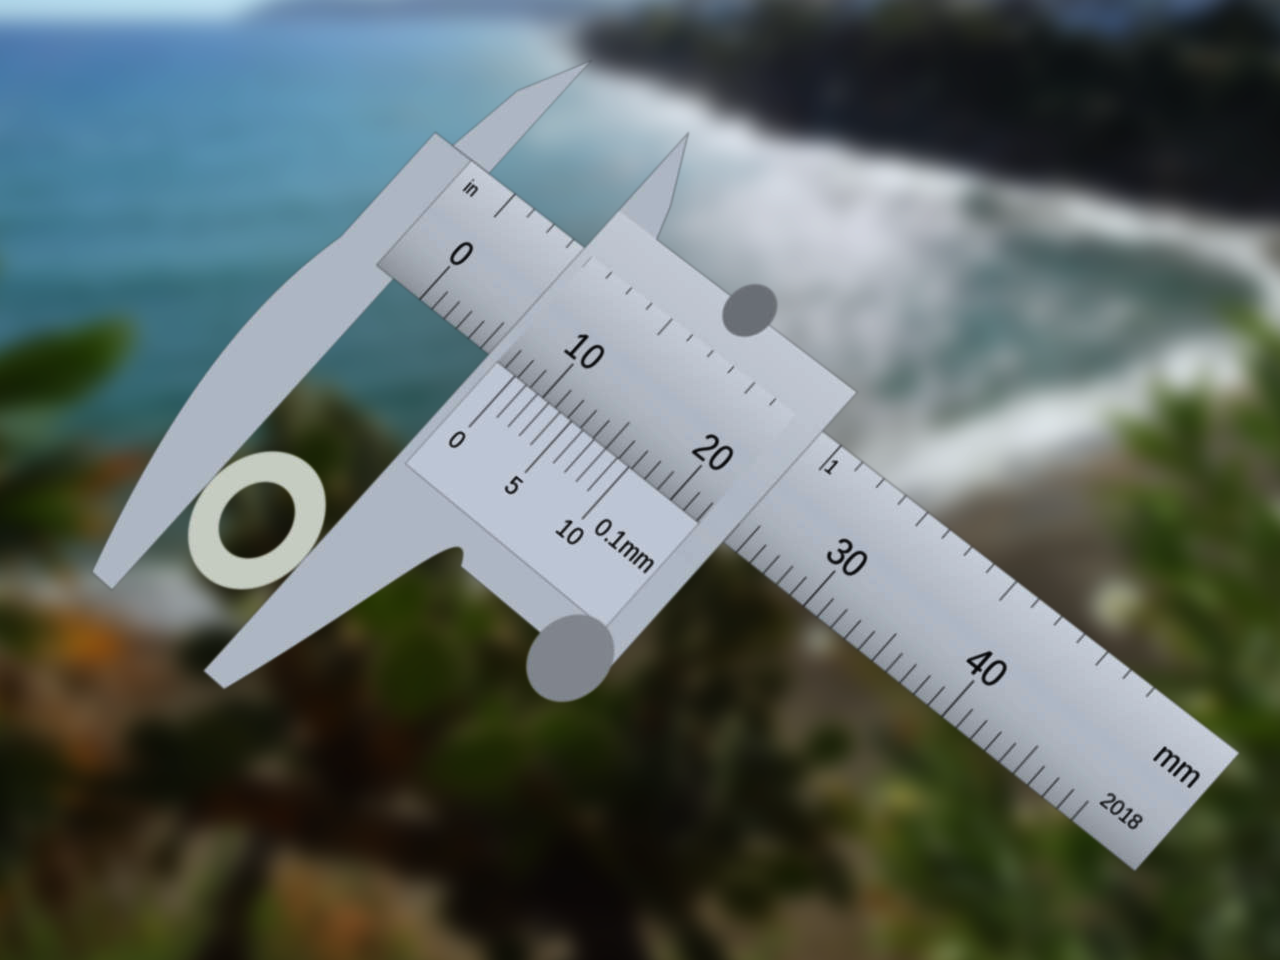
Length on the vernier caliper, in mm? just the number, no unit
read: 7.8
